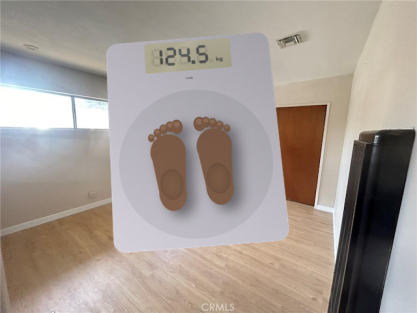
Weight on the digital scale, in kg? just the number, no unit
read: 124.5
